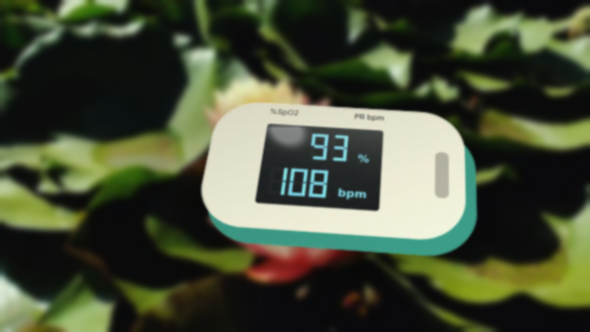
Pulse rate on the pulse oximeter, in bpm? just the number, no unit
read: 108
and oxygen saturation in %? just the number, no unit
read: 93
